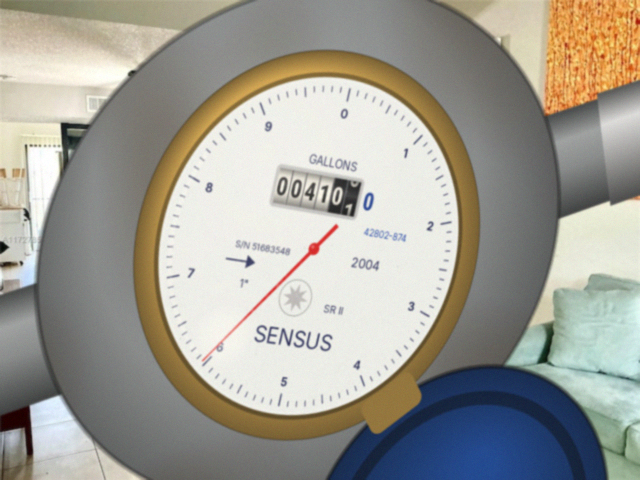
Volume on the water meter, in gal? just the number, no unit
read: 41006.0
